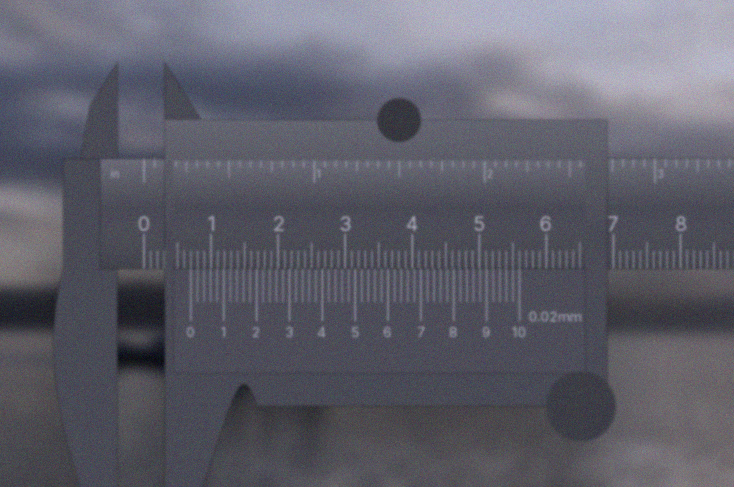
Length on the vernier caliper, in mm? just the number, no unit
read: 7.0
